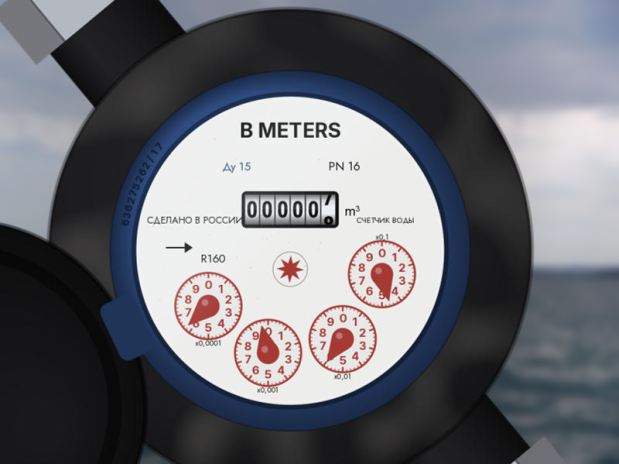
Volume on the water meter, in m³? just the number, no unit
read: 7.4596
